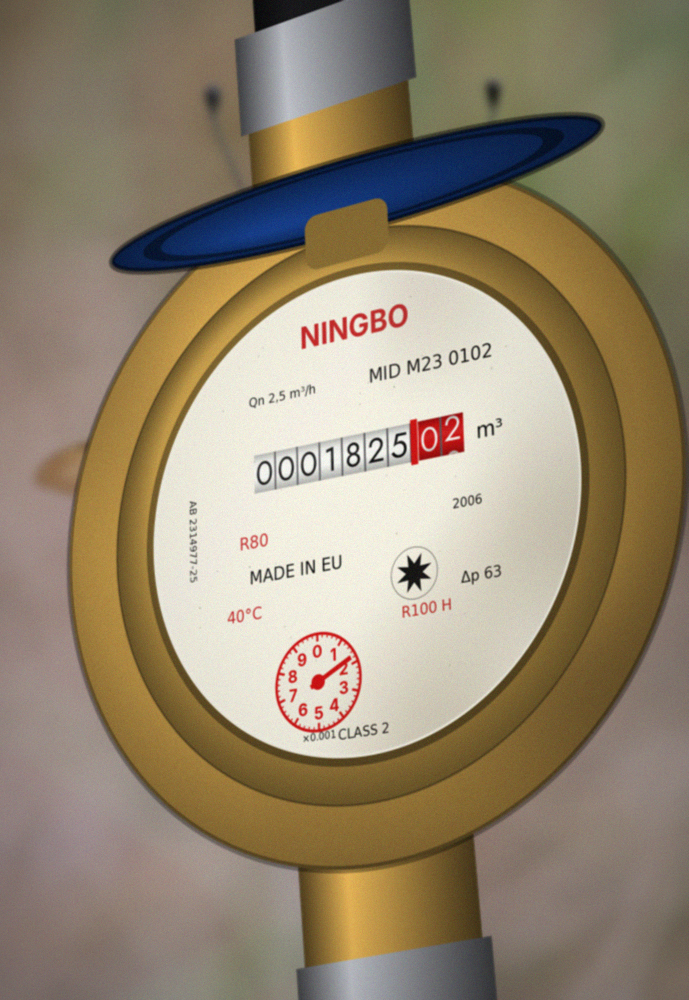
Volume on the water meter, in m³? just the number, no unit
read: 1825.021
